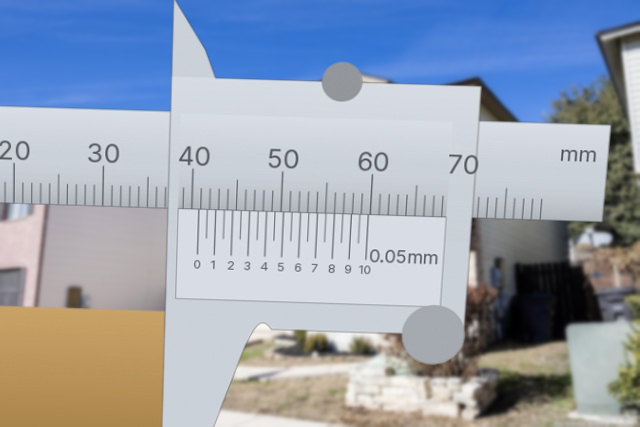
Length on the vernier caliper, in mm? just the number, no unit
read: 40.8
